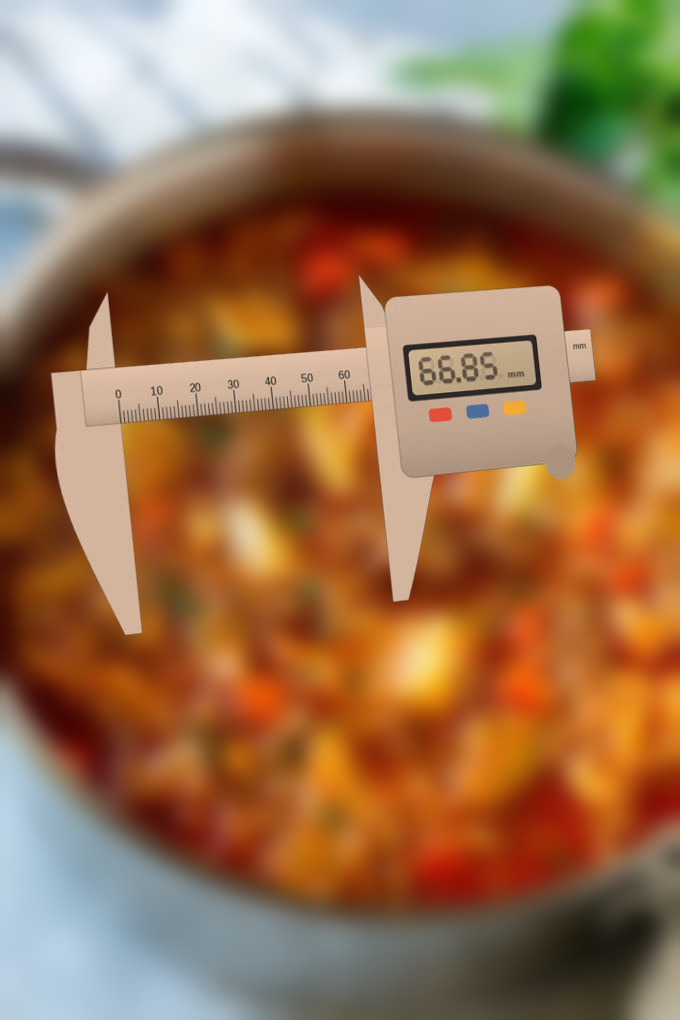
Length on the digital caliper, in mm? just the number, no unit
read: 66.85
